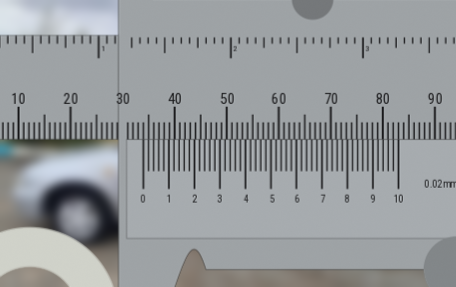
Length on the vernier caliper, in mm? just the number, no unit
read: 34.0
